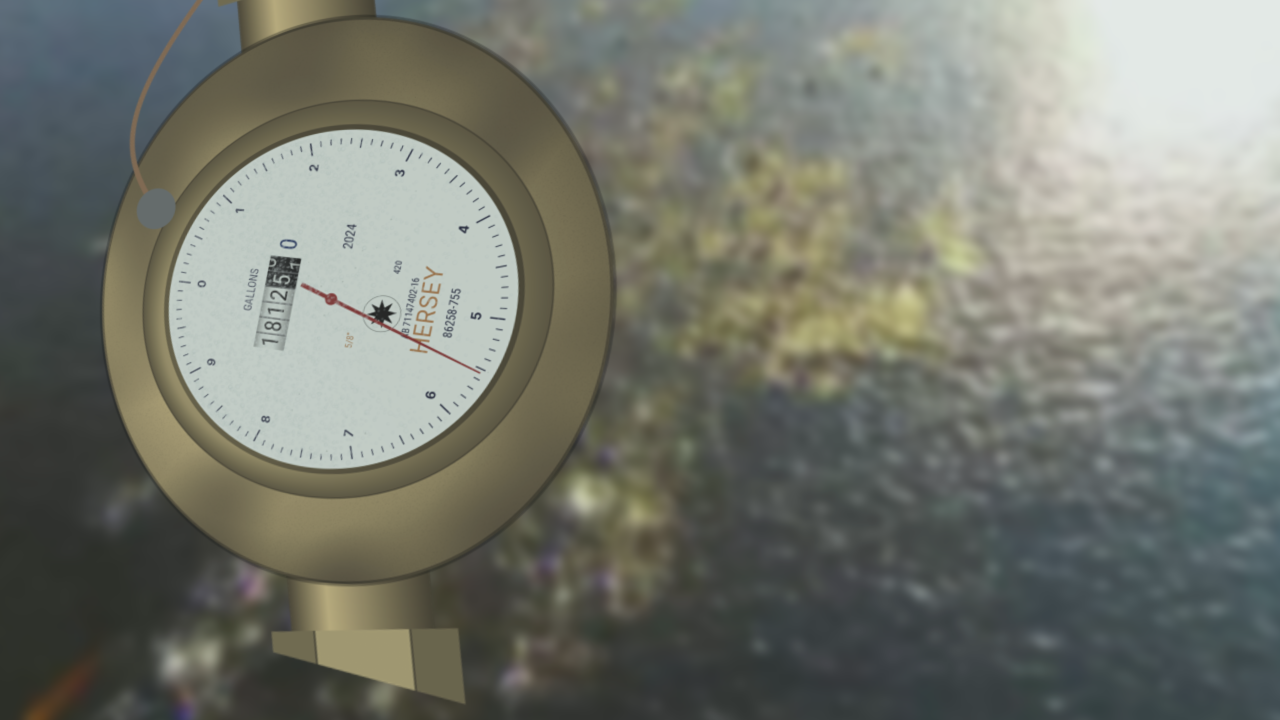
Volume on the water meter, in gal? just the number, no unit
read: 1812505.5
